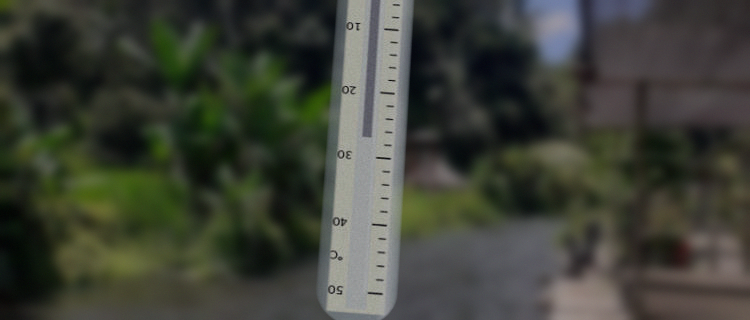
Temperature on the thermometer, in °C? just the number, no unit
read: 27
